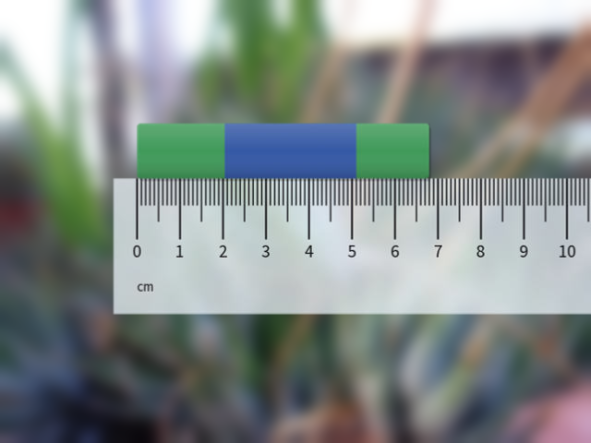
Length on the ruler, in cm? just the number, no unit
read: 6.8
